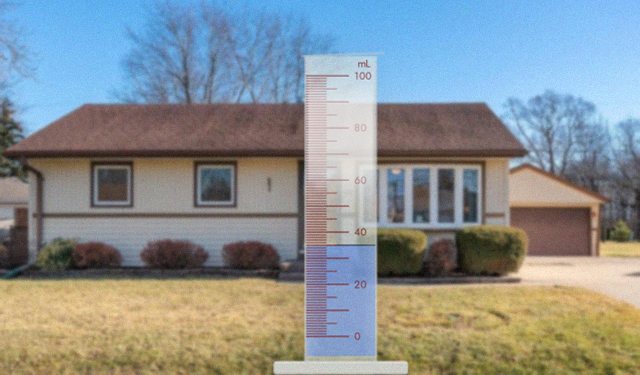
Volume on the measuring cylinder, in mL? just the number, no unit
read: 35
